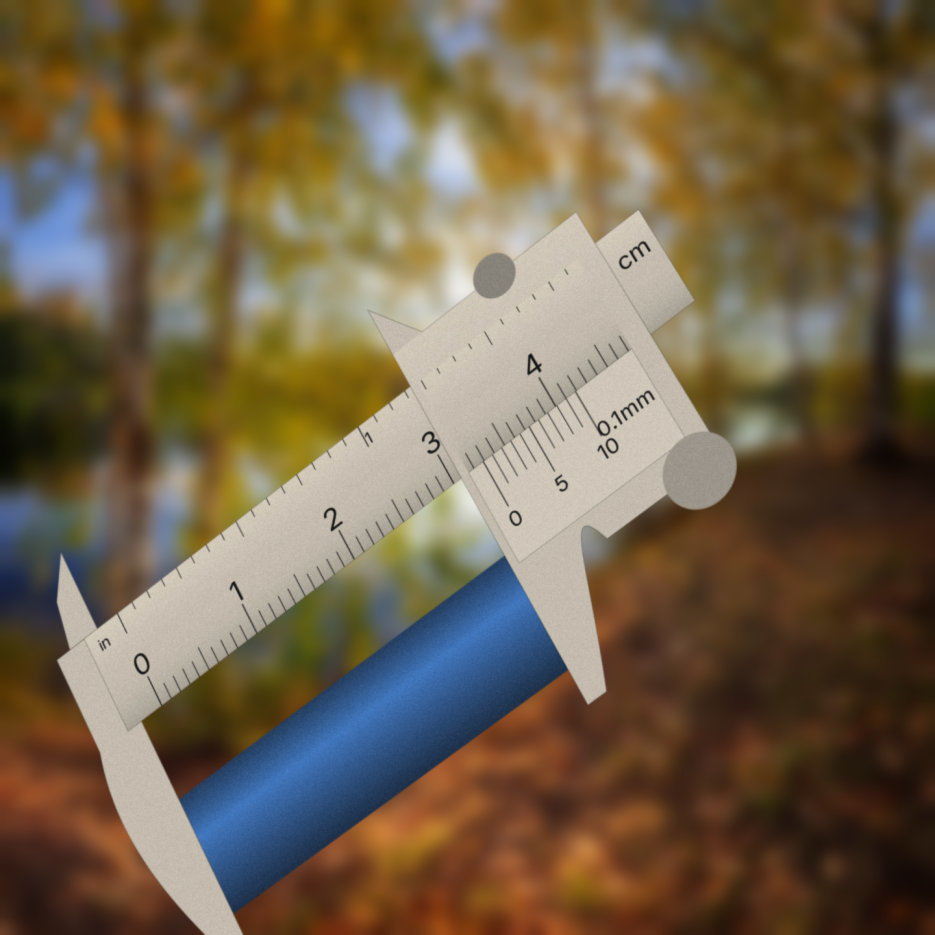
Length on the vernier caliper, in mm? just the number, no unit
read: 32.9
